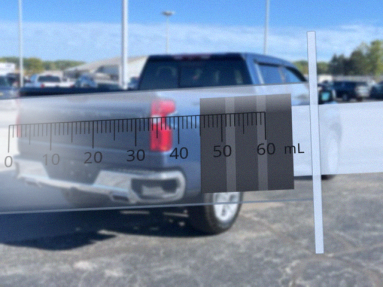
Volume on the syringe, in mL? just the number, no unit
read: 45
